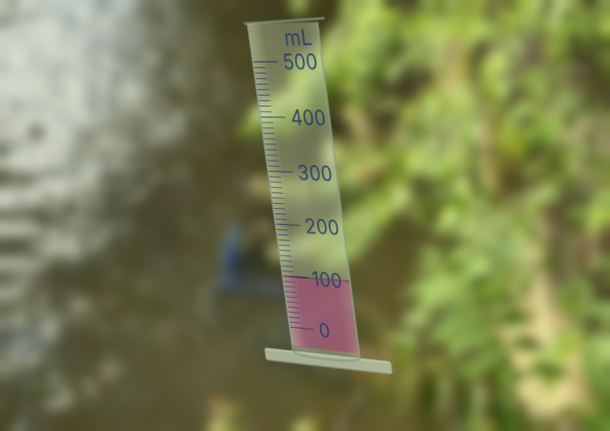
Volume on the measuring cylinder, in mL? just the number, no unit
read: 100
